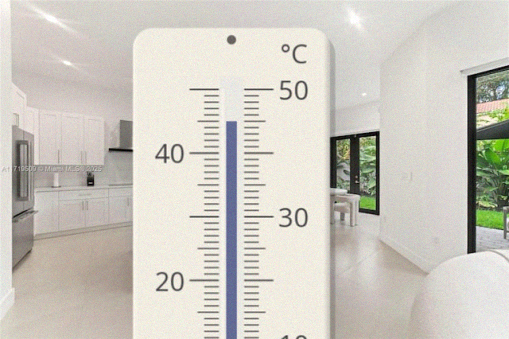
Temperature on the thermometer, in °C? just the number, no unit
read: 45
